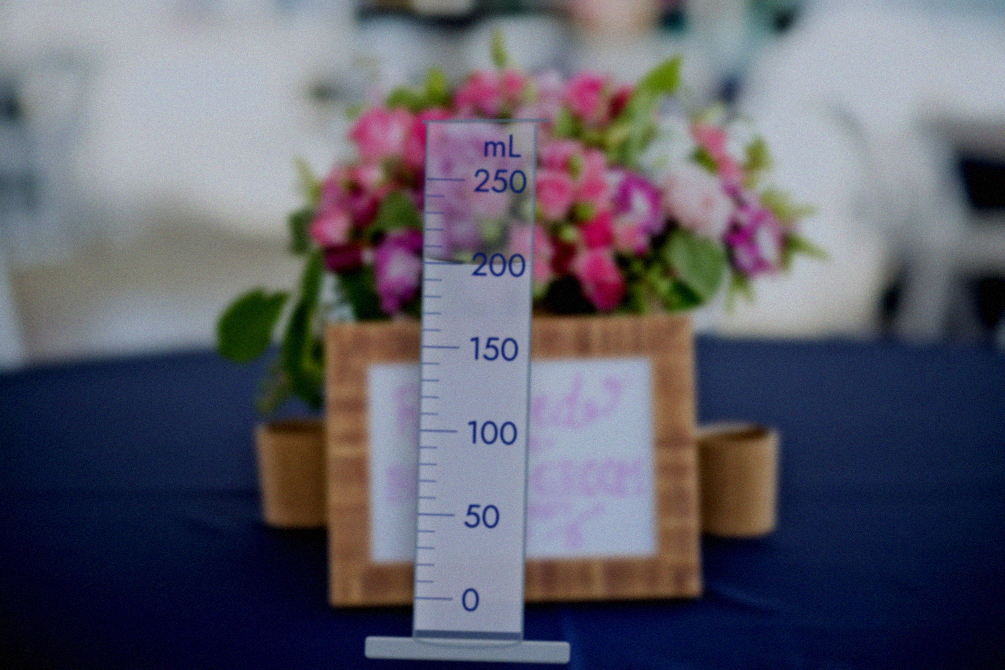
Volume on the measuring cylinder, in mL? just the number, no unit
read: 200
